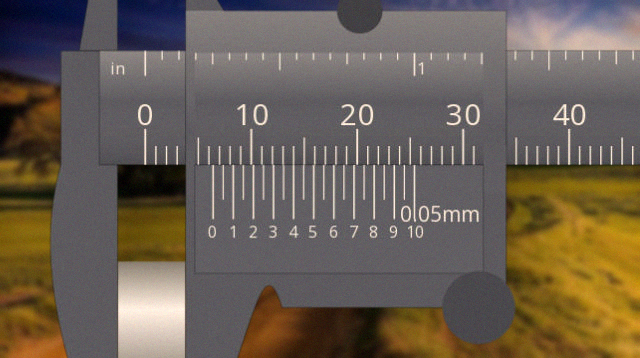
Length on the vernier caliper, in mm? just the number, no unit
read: 6.4
